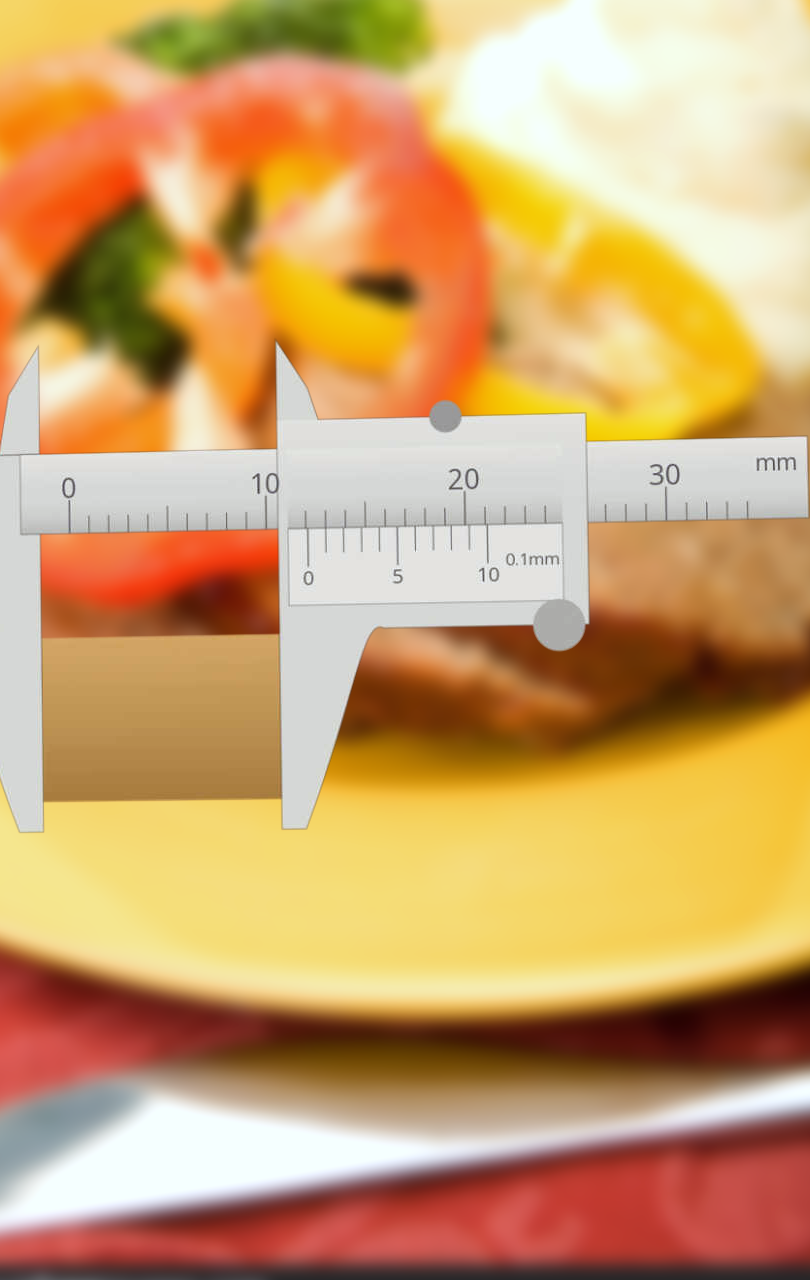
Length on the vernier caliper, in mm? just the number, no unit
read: 12.1
